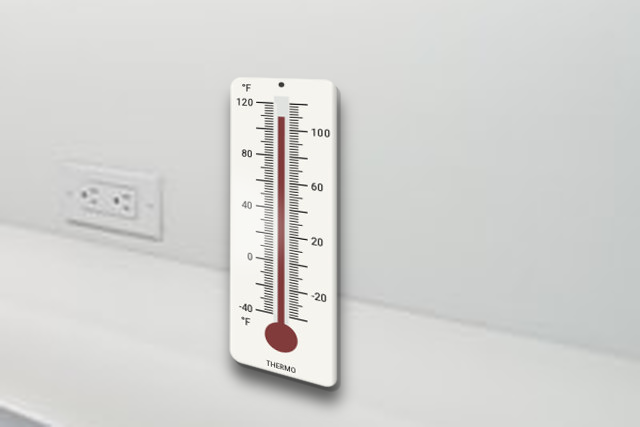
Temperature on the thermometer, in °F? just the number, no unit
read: 110
